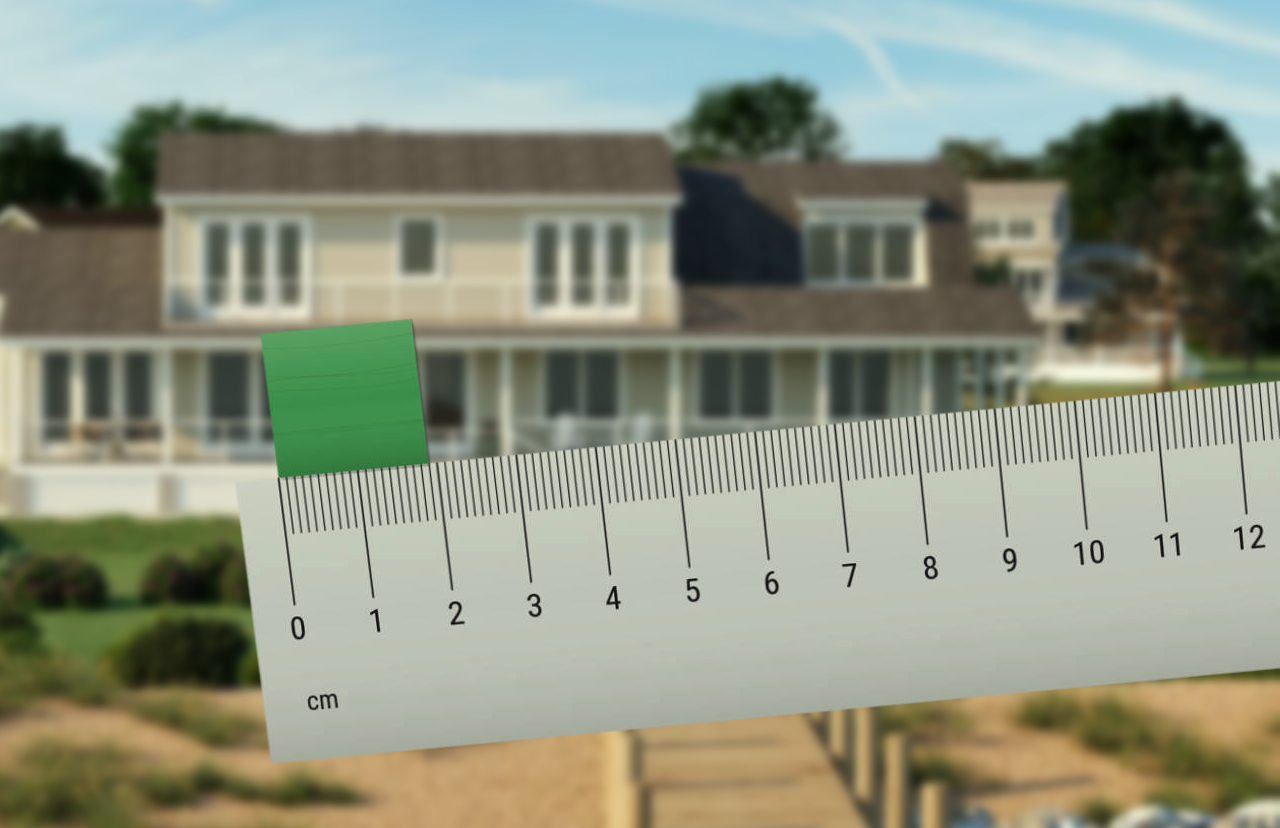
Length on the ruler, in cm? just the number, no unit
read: 1.9
